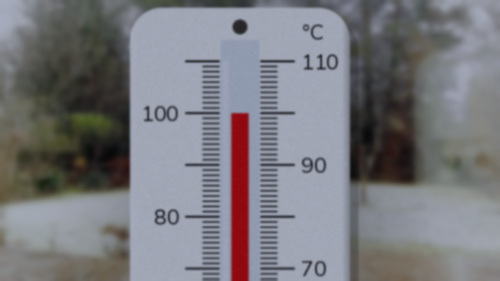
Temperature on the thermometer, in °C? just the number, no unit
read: 100
